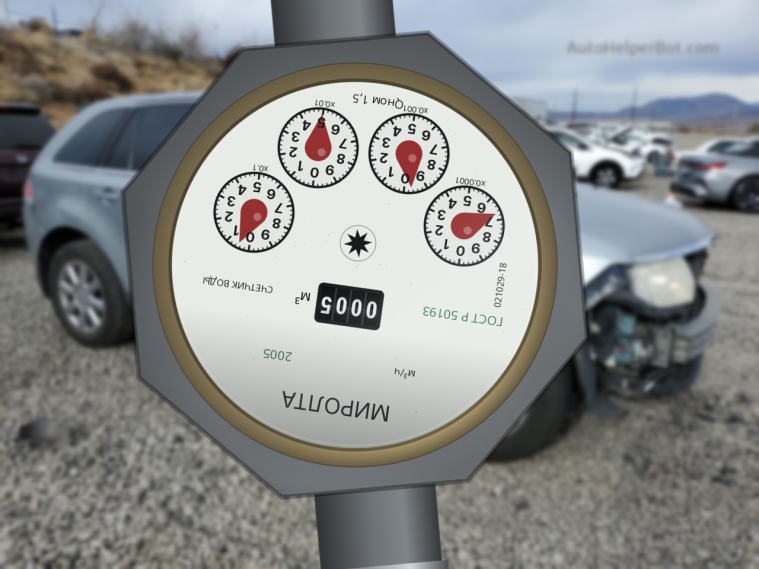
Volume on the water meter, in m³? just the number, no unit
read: 5.0496
